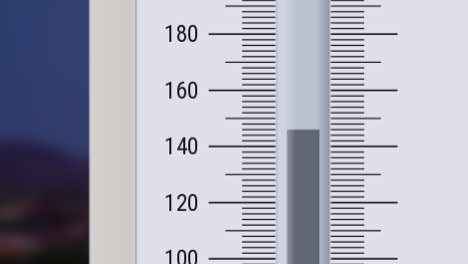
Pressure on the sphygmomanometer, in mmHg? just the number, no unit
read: 146
